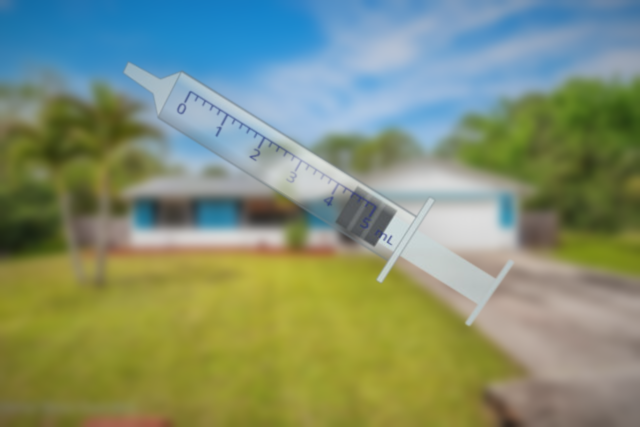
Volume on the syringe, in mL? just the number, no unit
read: 4.4
